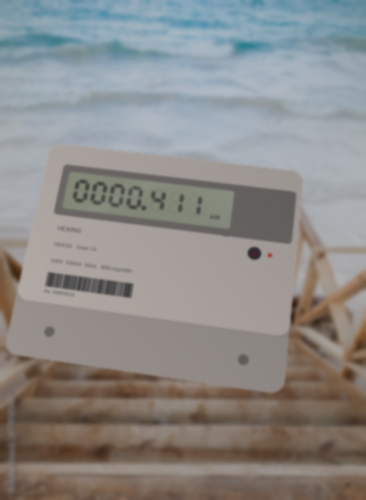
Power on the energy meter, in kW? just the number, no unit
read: 0.411
